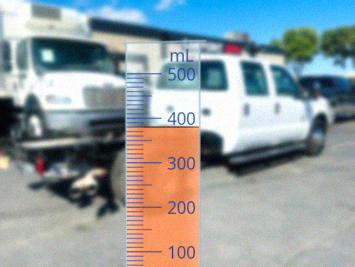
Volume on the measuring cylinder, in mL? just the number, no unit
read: 380
